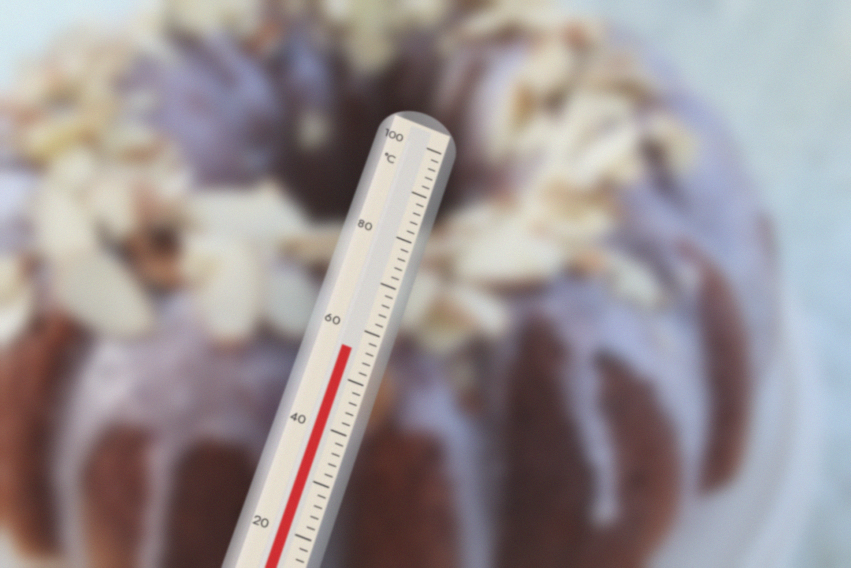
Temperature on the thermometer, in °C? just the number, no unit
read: 56
